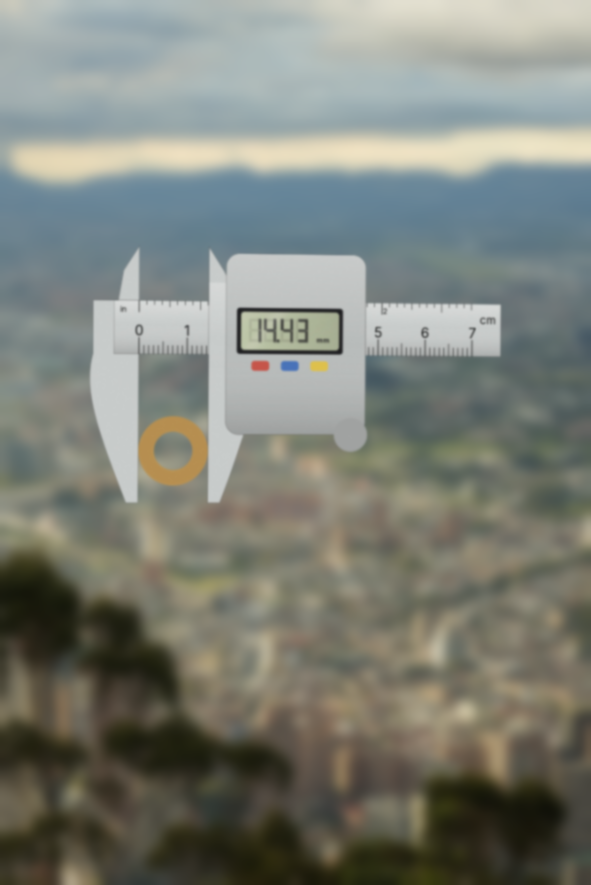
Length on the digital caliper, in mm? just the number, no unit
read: 14.43
